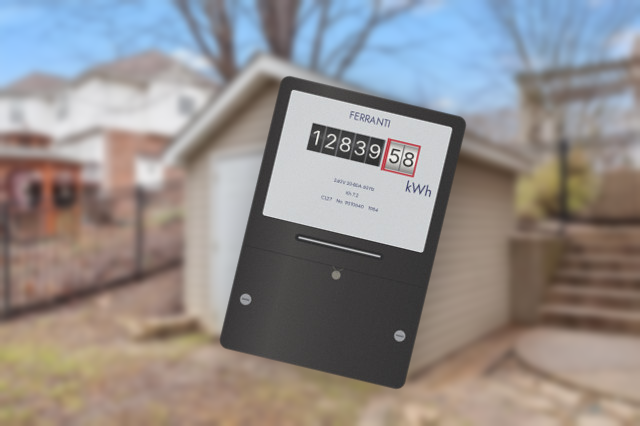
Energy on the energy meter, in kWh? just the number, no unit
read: 12839.58
